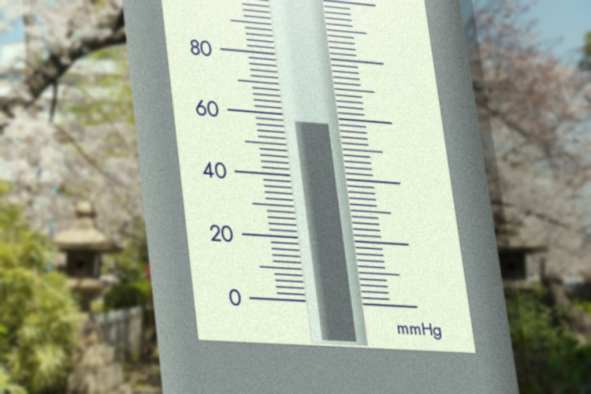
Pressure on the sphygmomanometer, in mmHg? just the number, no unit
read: 58
